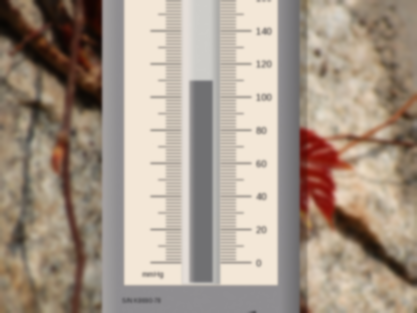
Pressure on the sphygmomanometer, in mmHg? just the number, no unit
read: 110
